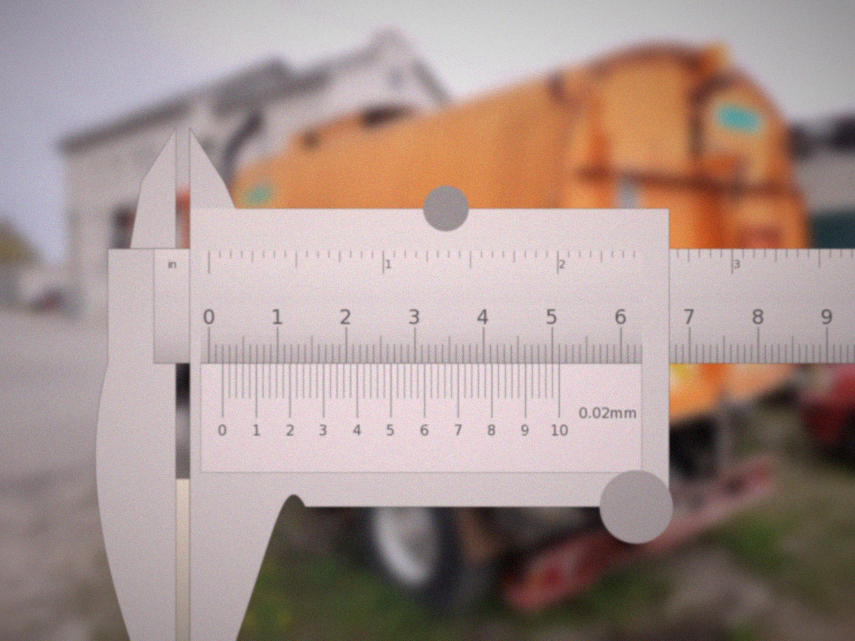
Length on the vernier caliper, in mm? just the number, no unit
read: 2.0
